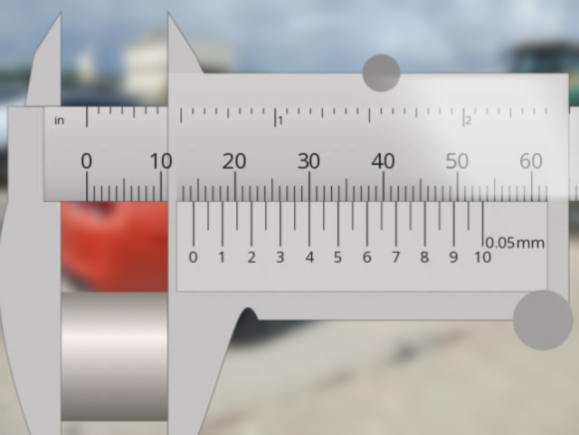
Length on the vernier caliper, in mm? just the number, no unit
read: 14.4
